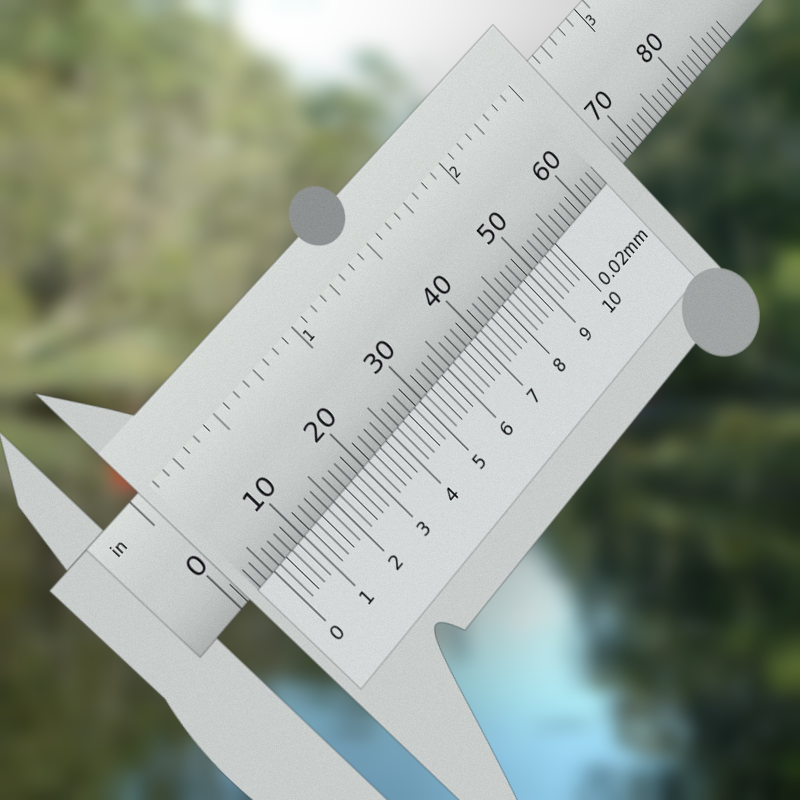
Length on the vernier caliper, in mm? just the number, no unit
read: 5.2
